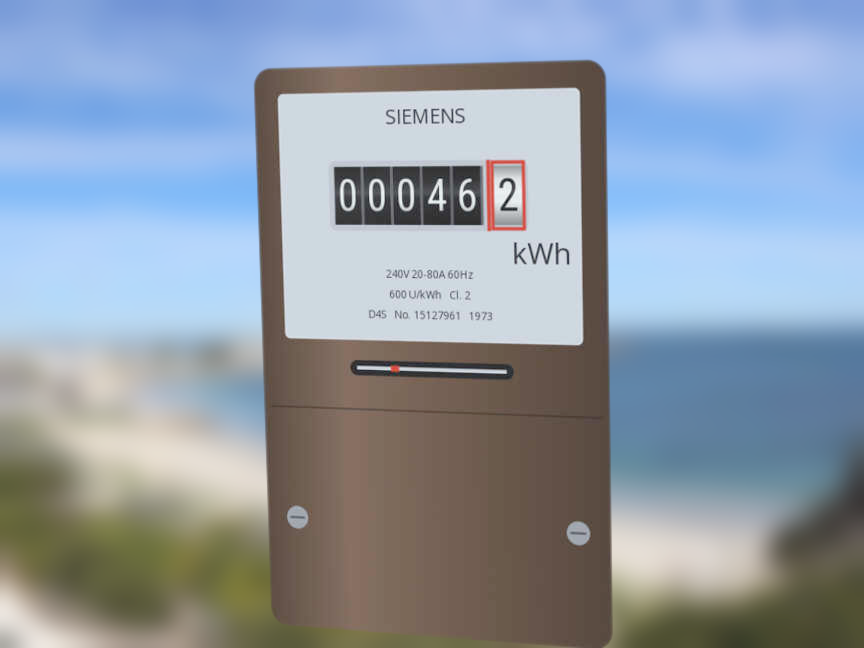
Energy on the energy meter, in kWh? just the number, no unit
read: 46.2
